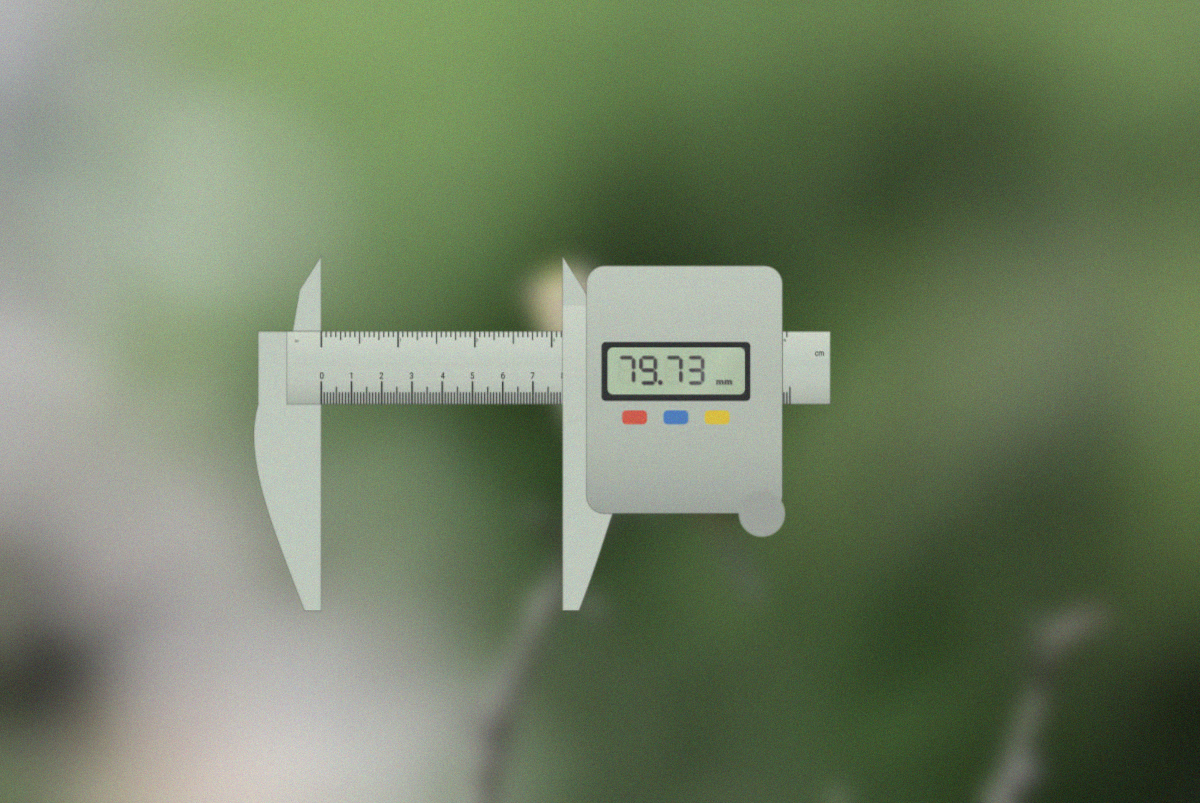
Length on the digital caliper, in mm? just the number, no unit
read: 79.73
